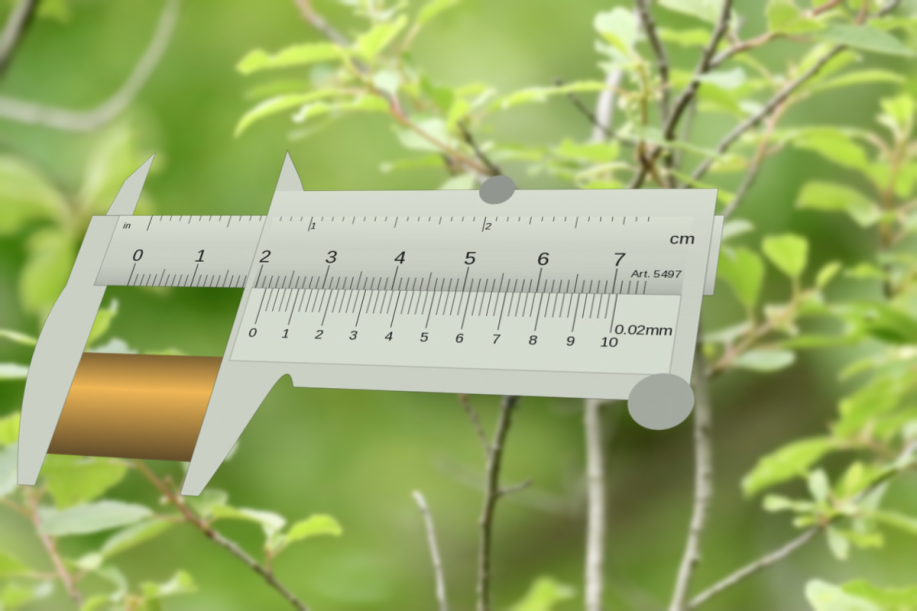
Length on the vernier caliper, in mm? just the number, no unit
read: 21.6
